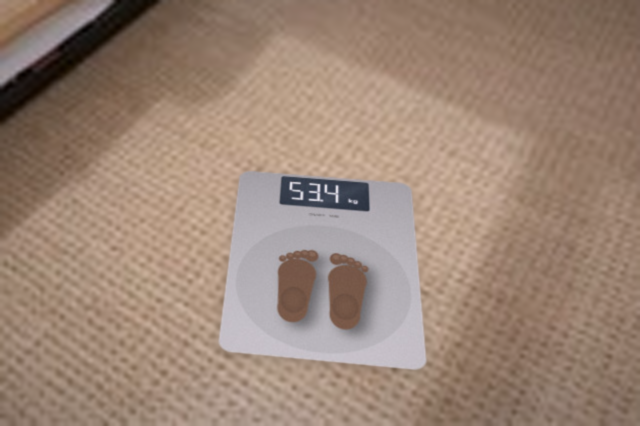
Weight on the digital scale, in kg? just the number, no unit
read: 53.4
